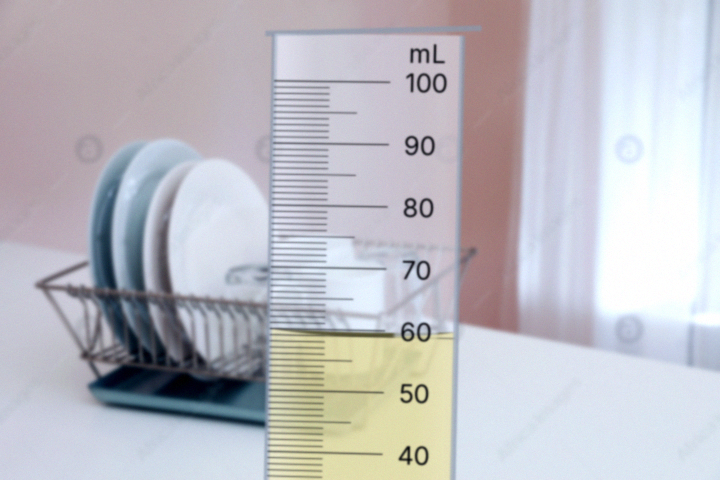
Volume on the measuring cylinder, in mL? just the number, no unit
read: 59
